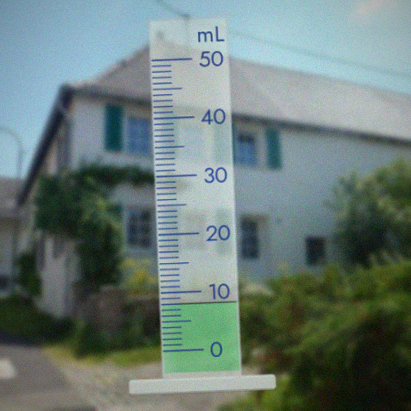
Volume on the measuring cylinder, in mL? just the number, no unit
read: 8
